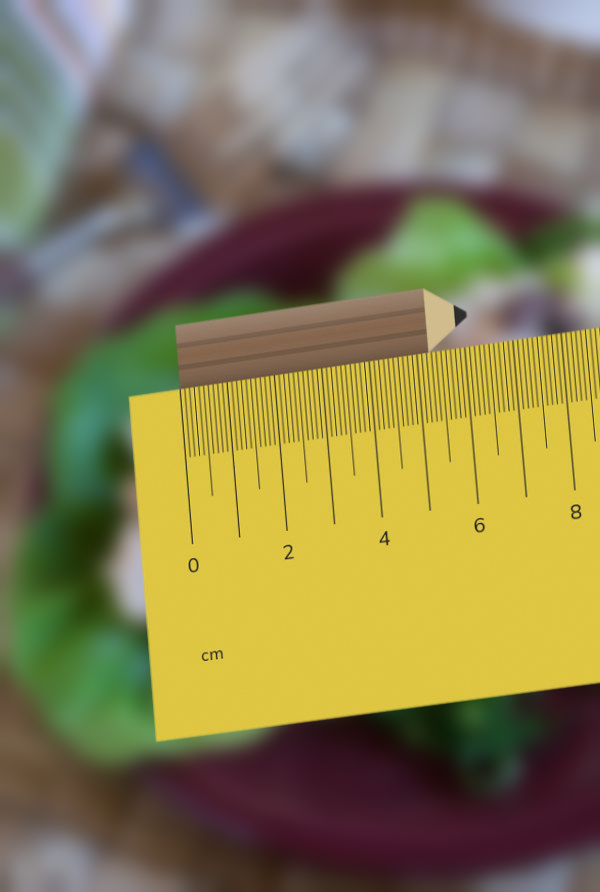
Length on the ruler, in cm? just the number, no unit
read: 6.1
